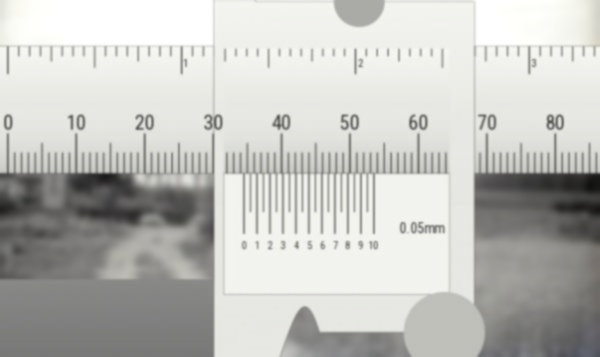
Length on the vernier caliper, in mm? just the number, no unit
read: 34.5
